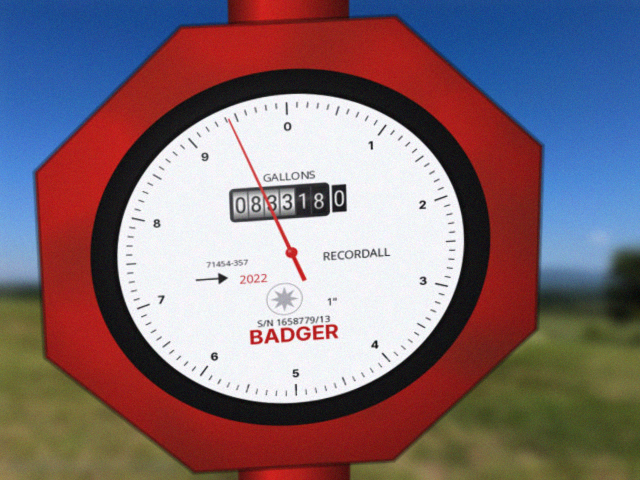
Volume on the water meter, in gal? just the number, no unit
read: 833179.4
